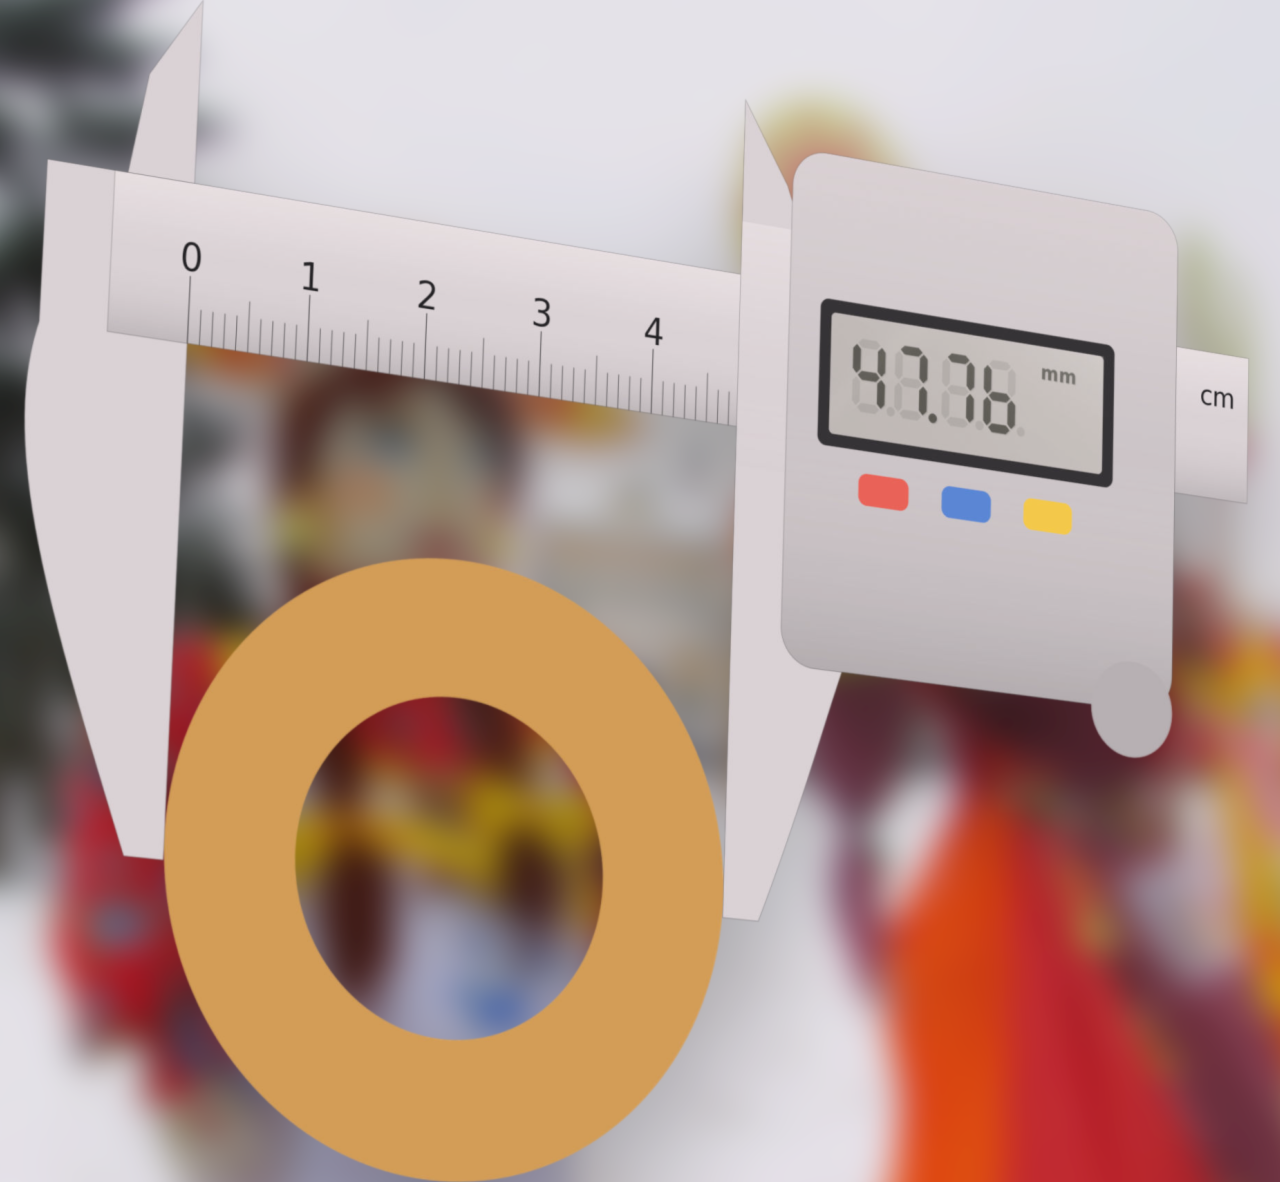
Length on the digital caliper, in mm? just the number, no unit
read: 47.76
